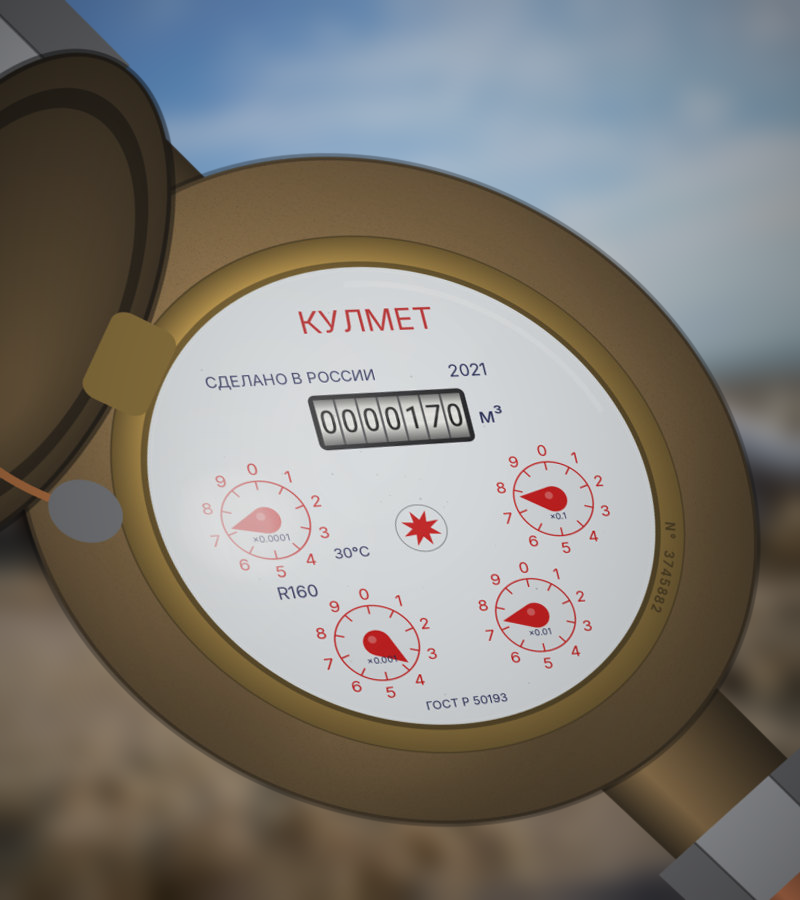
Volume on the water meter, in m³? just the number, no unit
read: 170.7737
